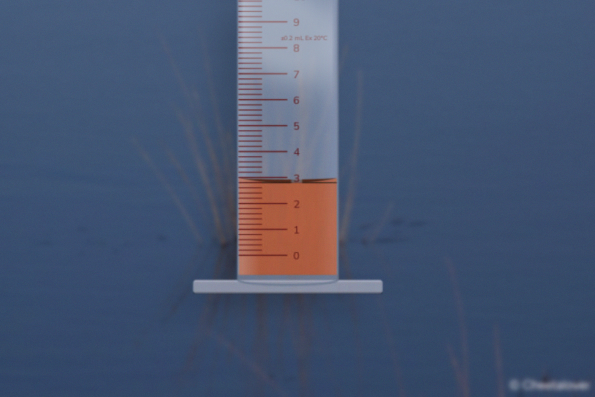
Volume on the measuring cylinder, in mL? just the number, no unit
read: 2.8
